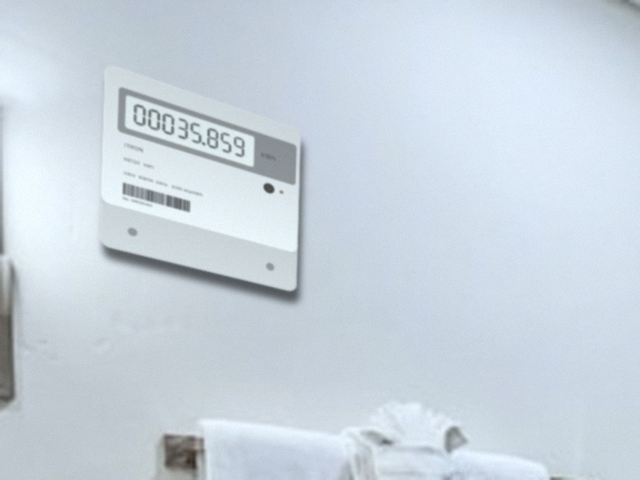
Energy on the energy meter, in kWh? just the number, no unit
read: 35.859
